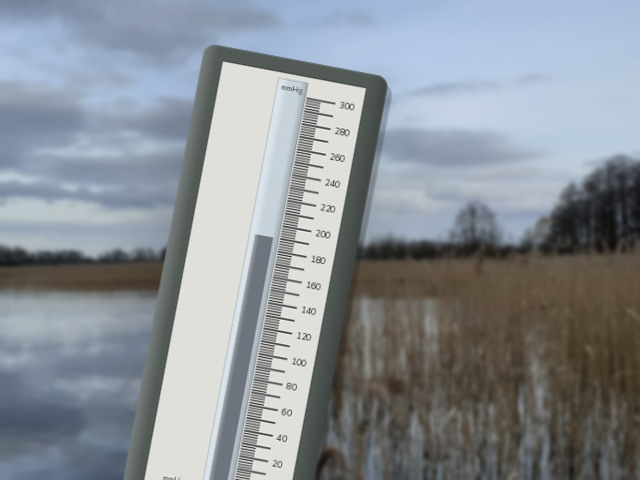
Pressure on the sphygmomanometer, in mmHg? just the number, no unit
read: 190
